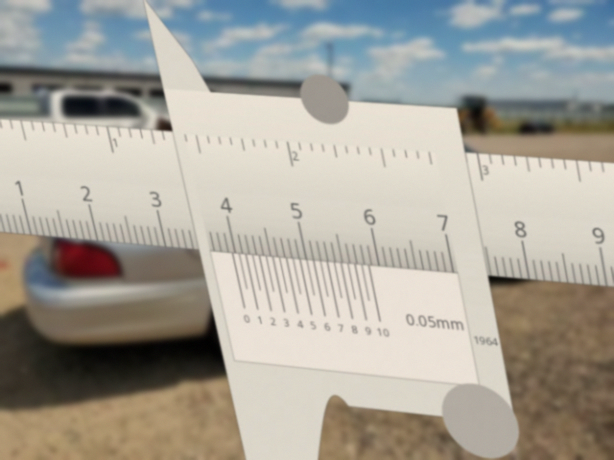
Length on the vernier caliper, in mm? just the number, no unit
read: 39.6
